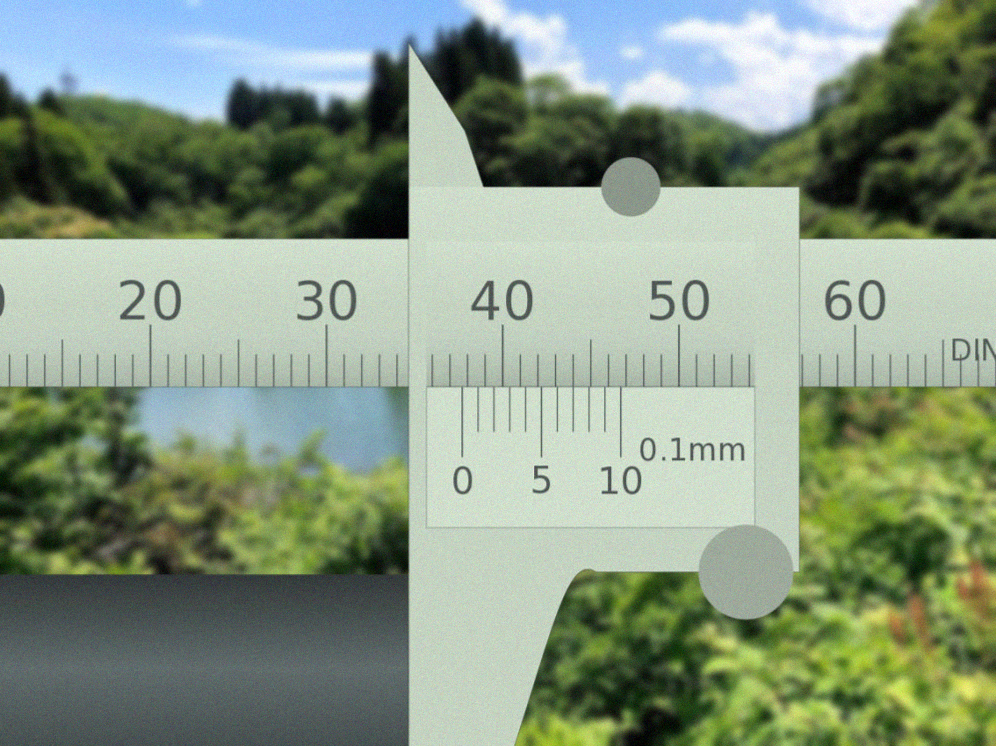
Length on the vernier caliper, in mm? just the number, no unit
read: 37.7
